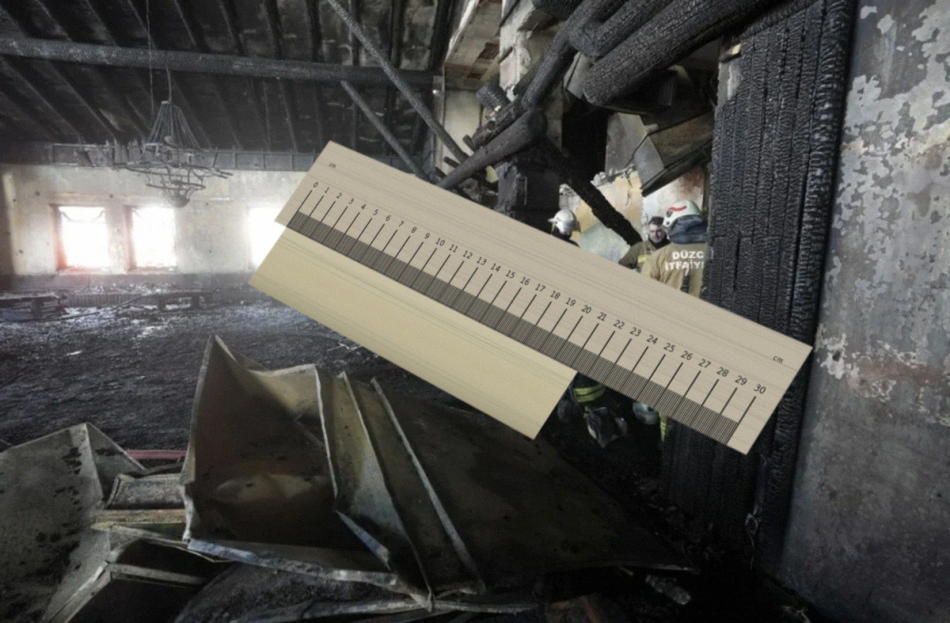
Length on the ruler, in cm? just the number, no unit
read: 21.5
